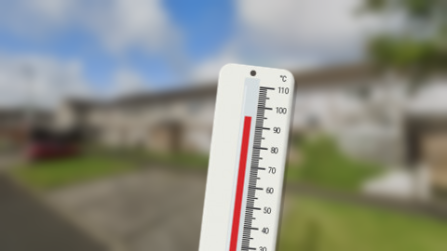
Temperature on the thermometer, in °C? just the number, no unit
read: 95
